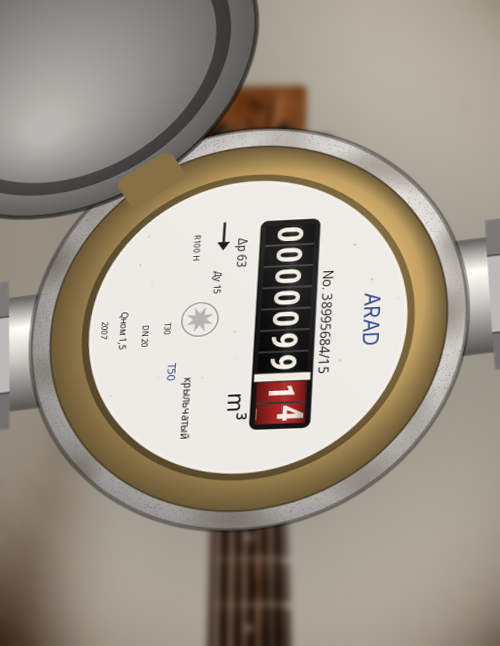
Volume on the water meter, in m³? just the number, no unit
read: 99.14
